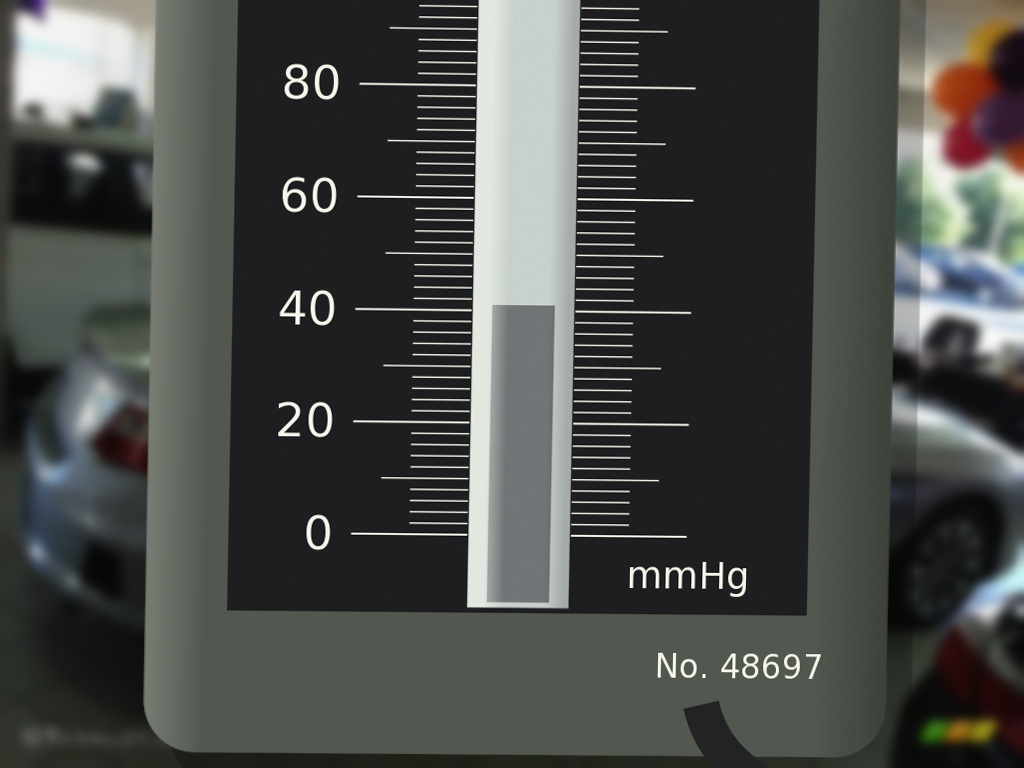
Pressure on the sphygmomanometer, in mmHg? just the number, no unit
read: 41
